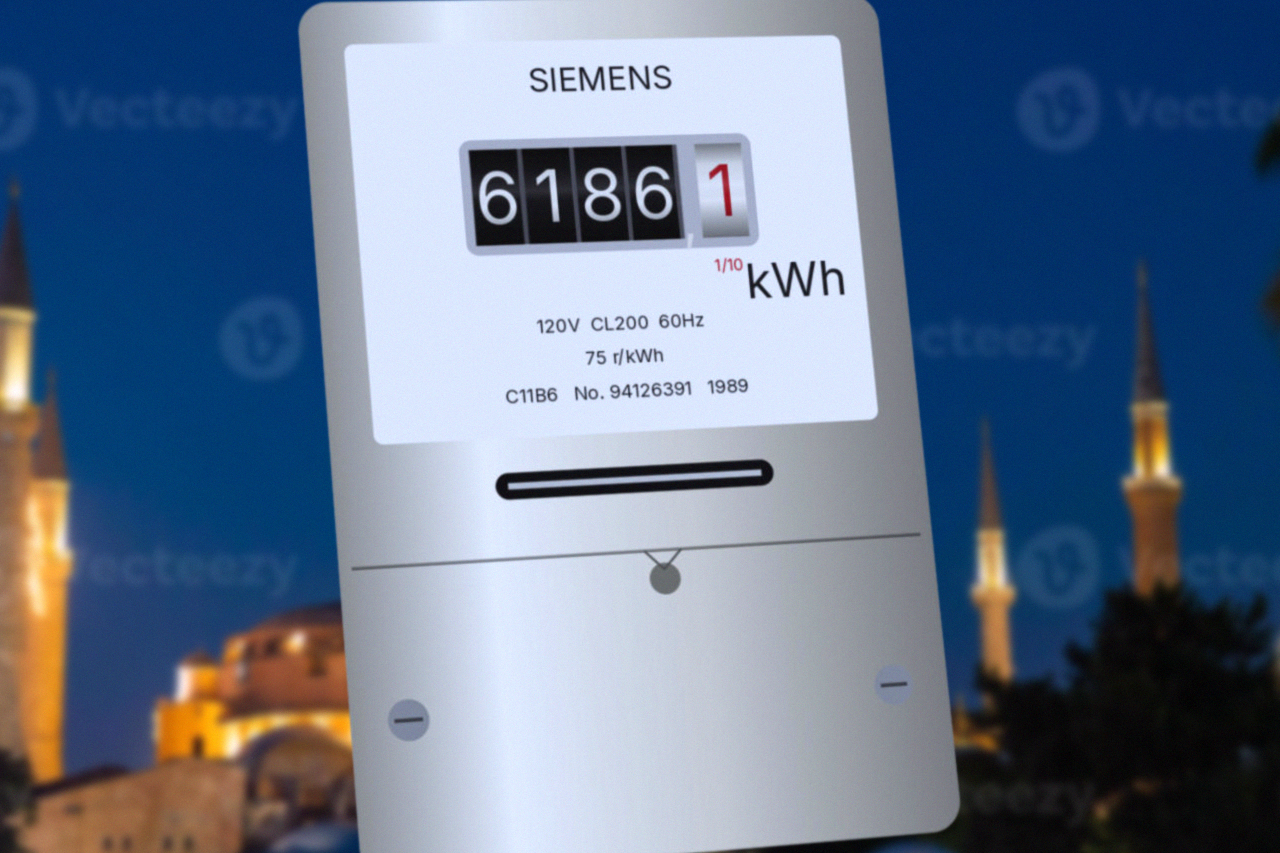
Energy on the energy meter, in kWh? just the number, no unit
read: 6186.1
